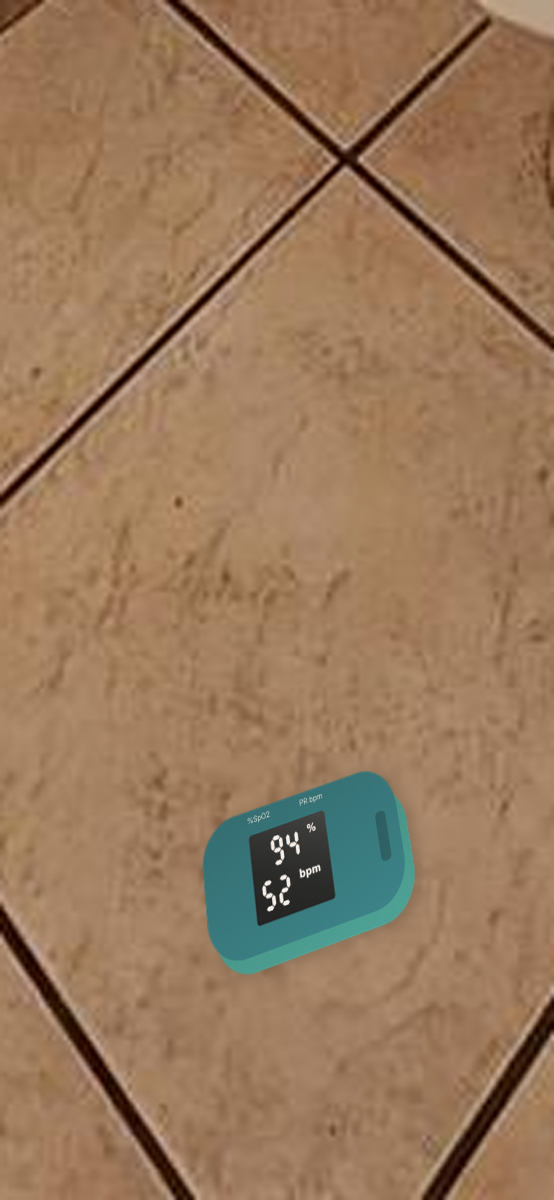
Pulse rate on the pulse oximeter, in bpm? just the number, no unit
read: 52
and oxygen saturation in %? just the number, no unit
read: 94
